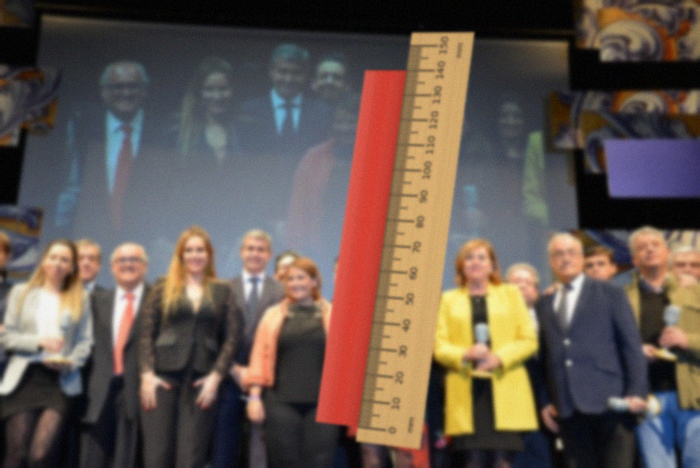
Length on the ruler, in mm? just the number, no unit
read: 140
